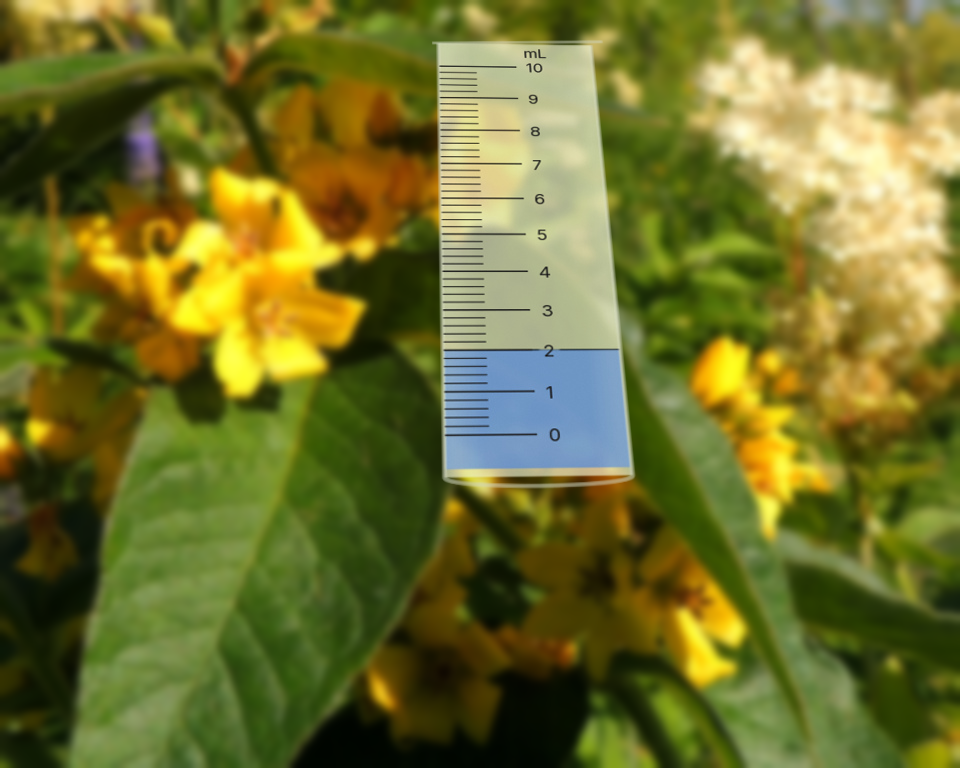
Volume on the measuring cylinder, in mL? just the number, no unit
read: 2
